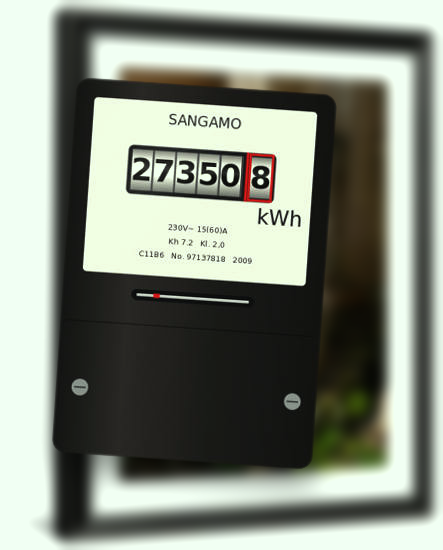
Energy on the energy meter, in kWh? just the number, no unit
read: 27350.8
